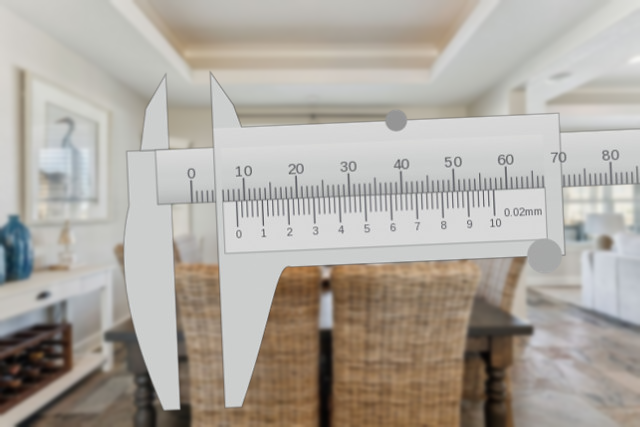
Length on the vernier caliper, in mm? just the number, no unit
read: 8.5
